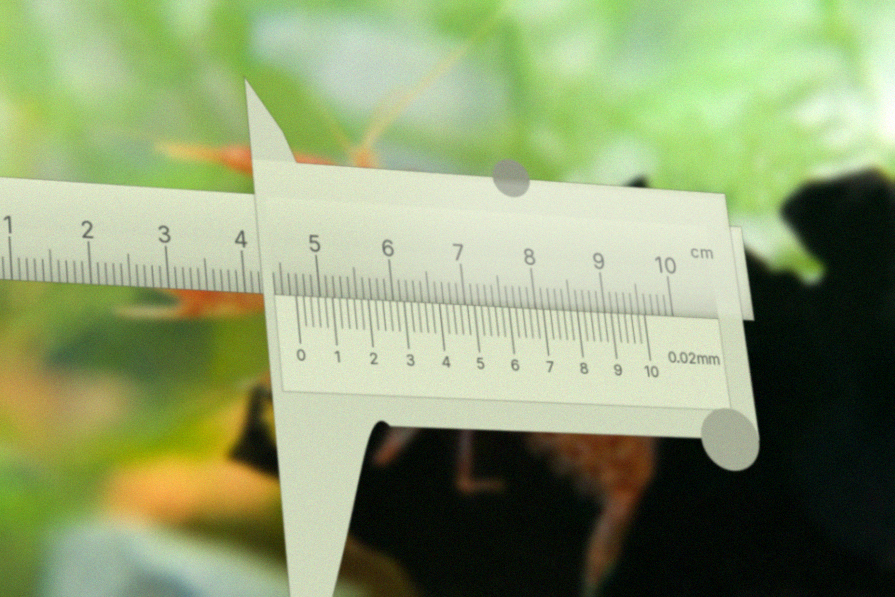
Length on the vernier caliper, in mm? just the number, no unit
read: 46.8
